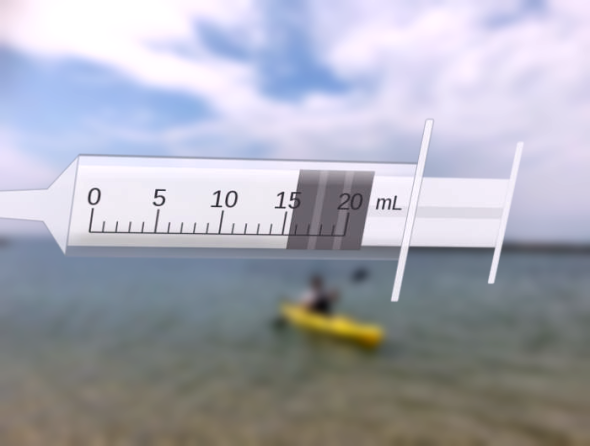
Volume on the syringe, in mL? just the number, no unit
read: 15.5
